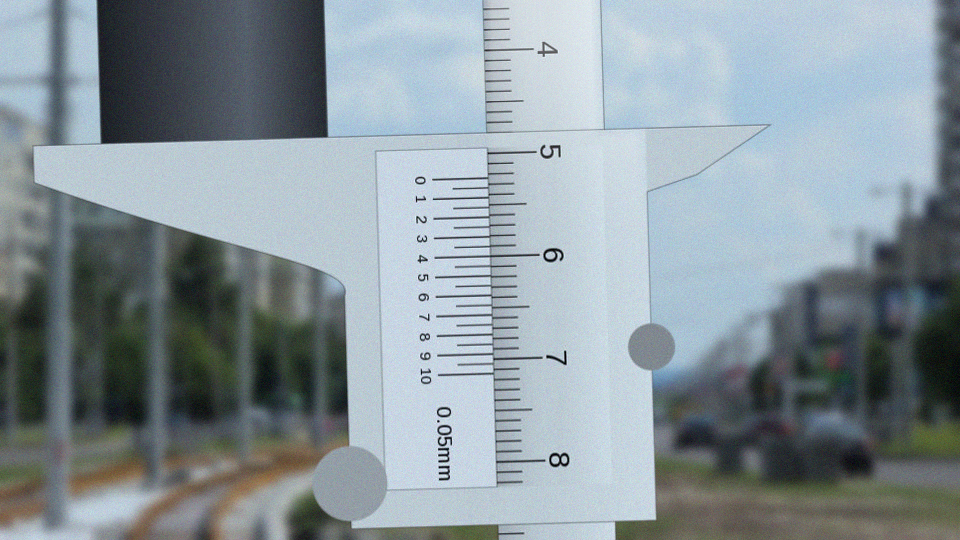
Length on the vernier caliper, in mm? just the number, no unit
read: 52.4
